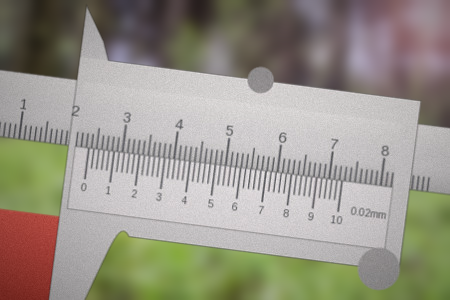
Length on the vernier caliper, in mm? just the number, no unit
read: 23.5
